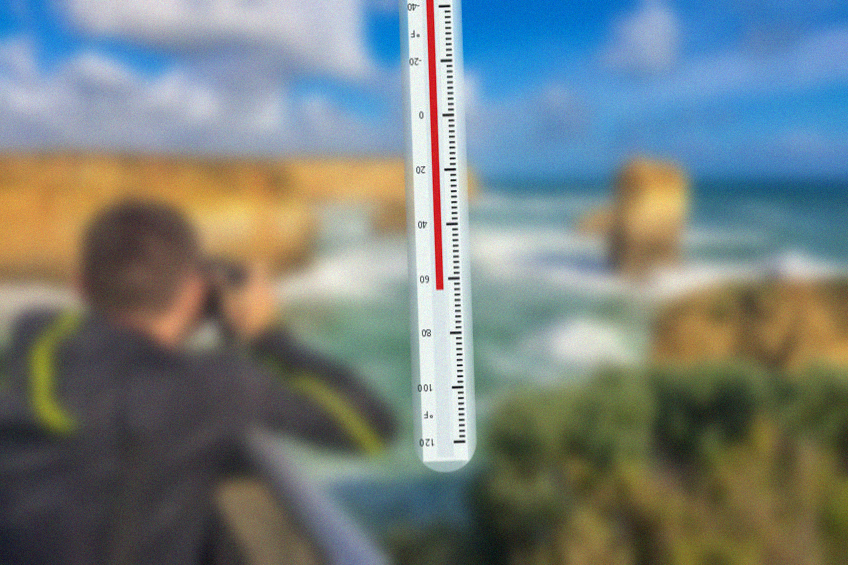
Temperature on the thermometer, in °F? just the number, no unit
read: 64
